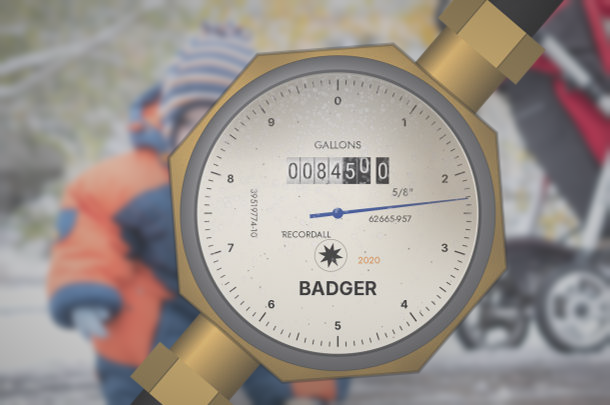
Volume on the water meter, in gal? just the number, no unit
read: 84502.3
